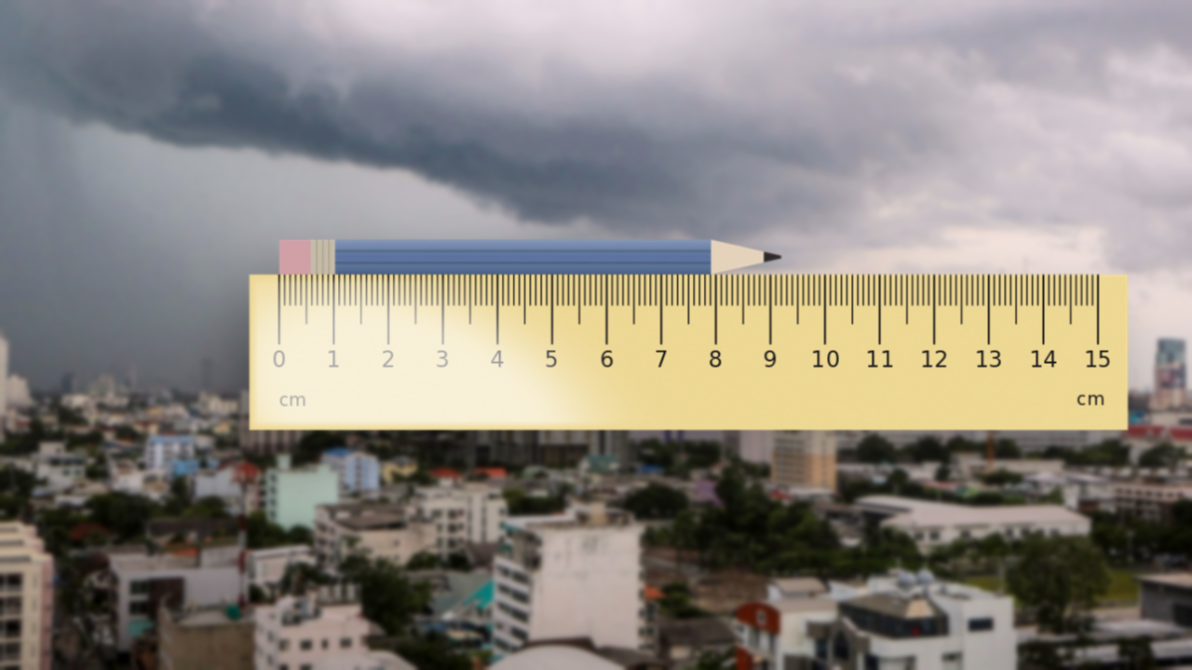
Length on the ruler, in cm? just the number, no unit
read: 9.2
